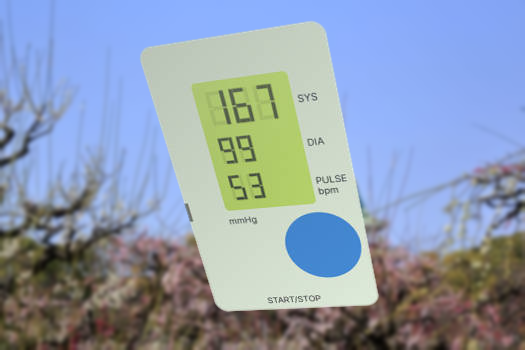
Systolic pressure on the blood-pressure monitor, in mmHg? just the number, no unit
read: 167
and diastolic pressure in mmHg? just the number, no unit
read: 99
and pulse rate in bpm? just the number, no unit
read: 53
